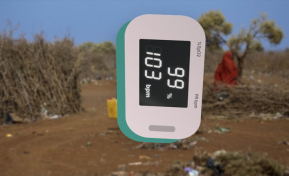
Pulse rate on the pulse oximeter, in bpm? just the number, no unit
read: 103
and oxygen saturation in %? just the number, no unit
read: 99
